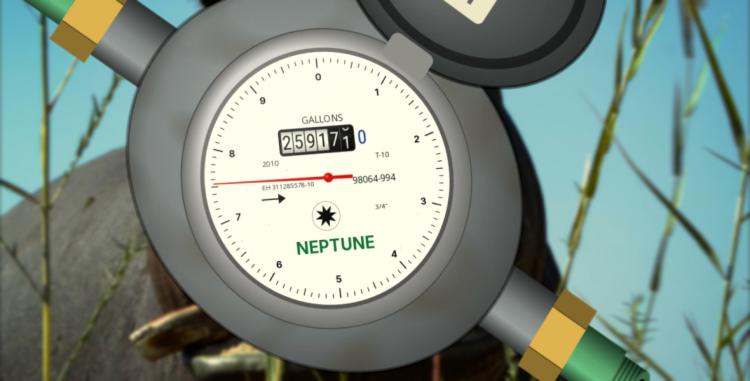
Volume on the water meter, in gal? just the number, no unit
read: 2591707.5
